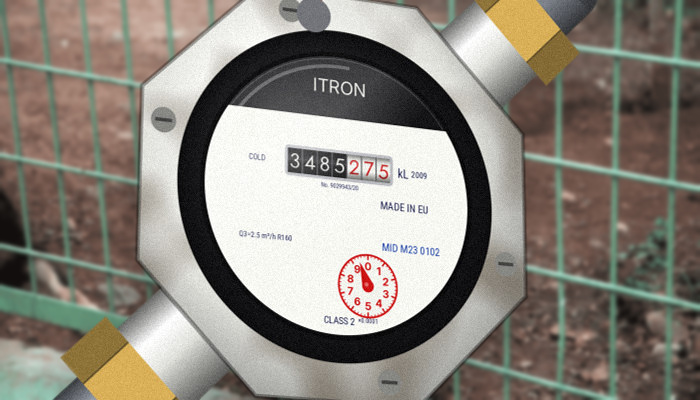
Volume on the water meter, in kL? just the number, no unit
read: 3485.2749
